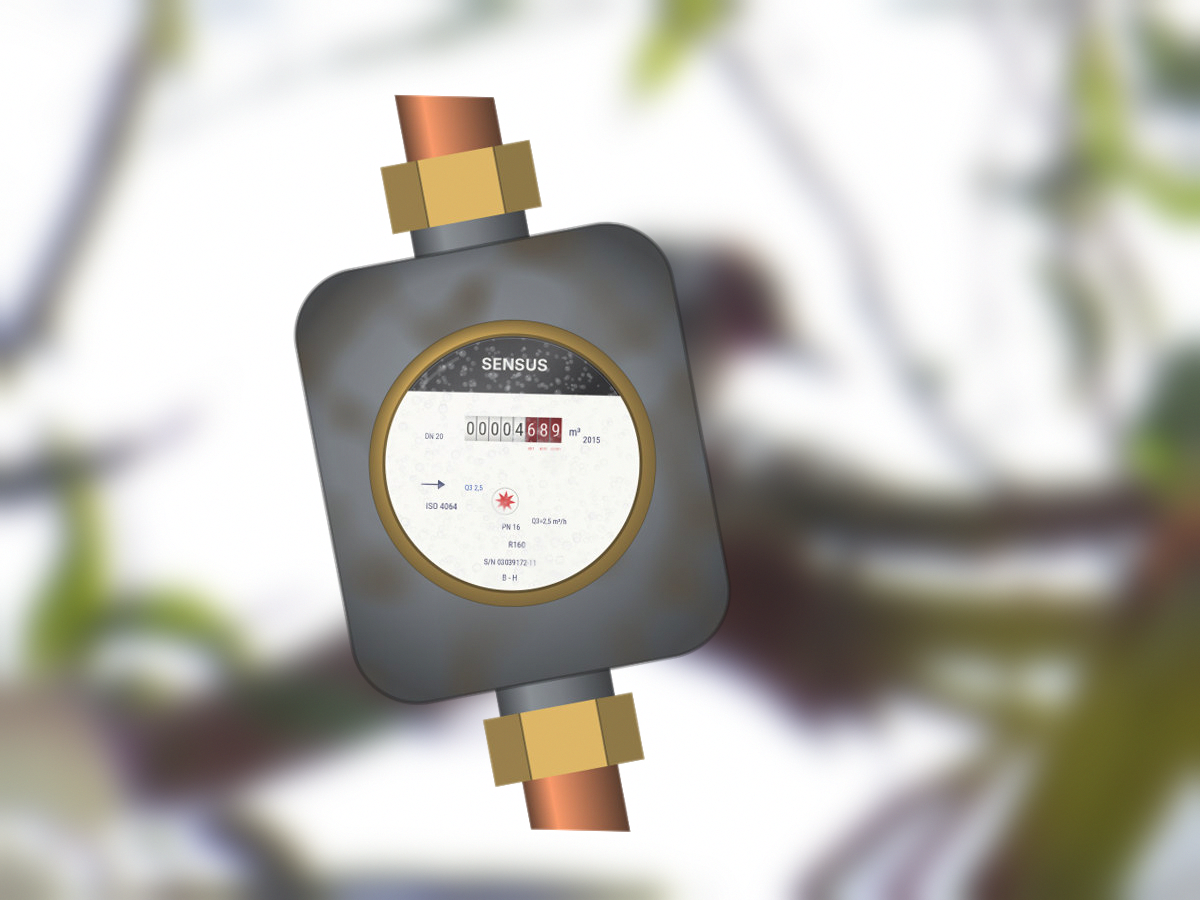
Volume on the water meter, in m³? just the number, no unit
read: 4.689
